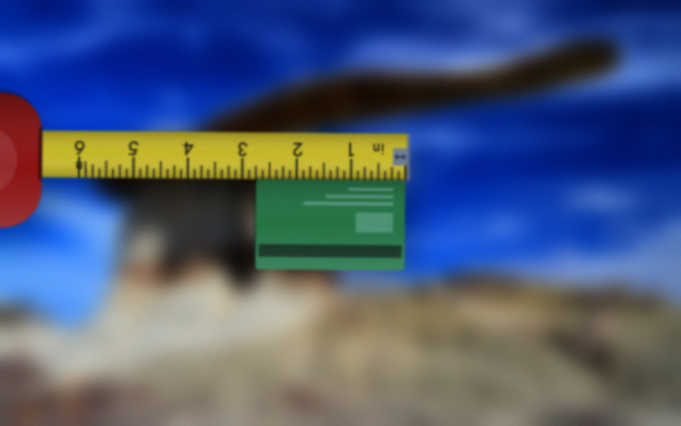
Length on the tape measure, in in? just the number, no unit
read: 2.75
